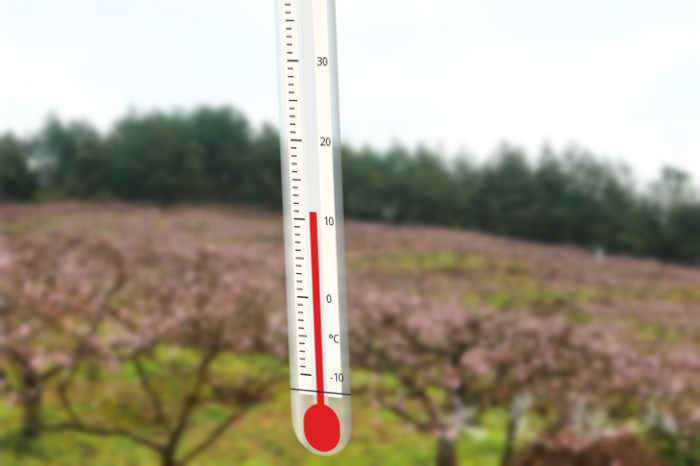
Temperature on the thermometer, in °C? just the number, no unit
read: 11
